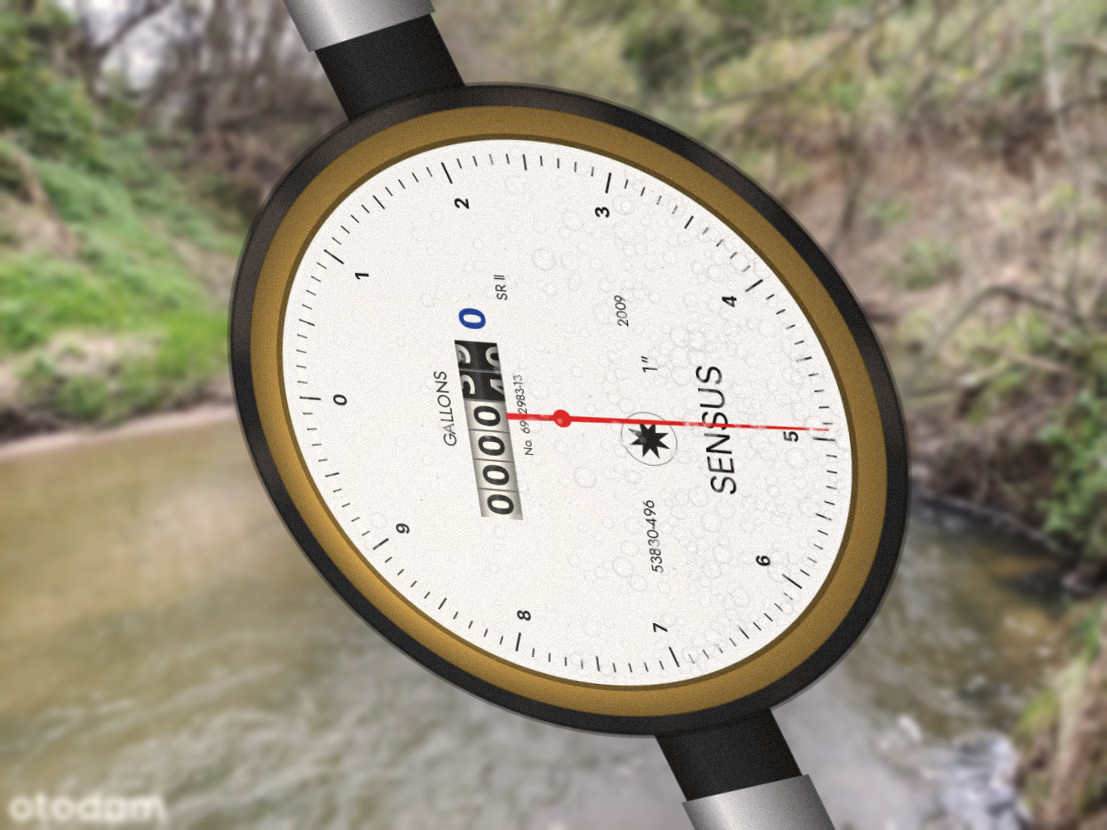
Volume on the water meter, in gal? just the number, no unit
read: 394.9
